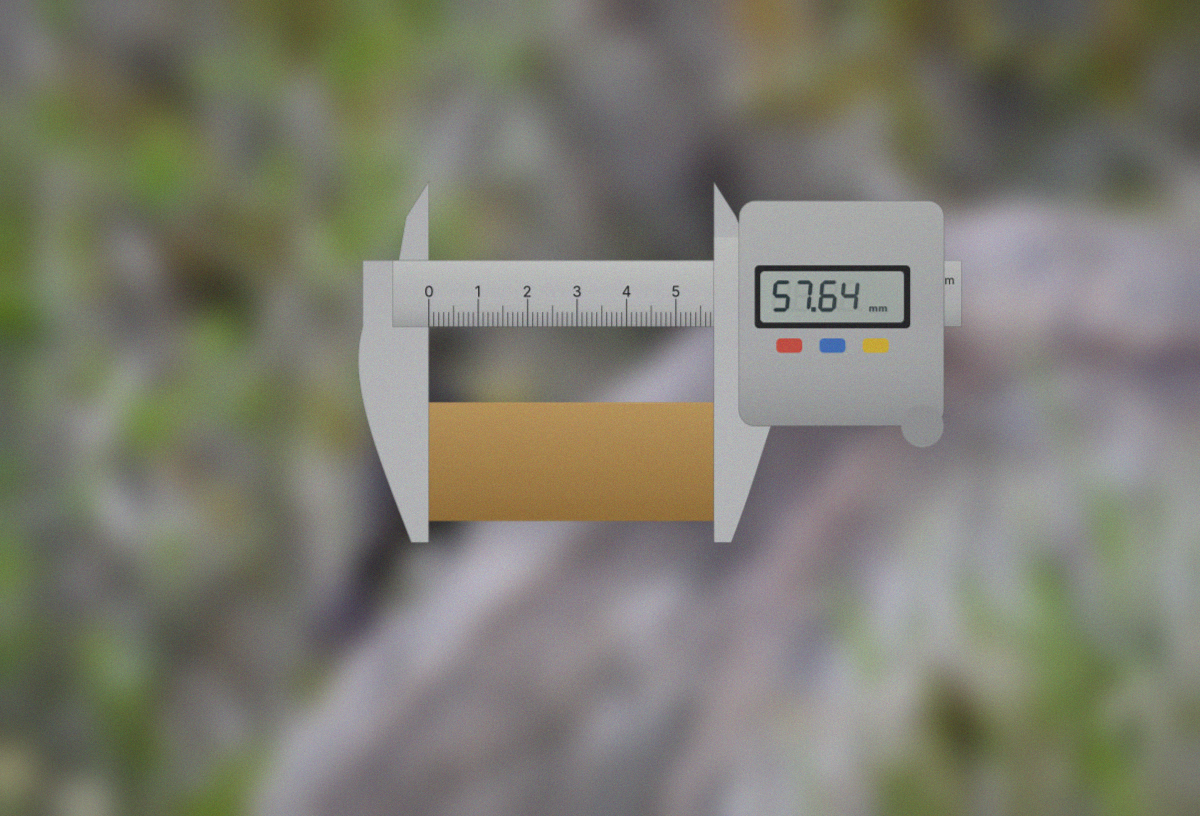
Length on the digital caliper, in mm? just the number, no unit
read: 57.64
